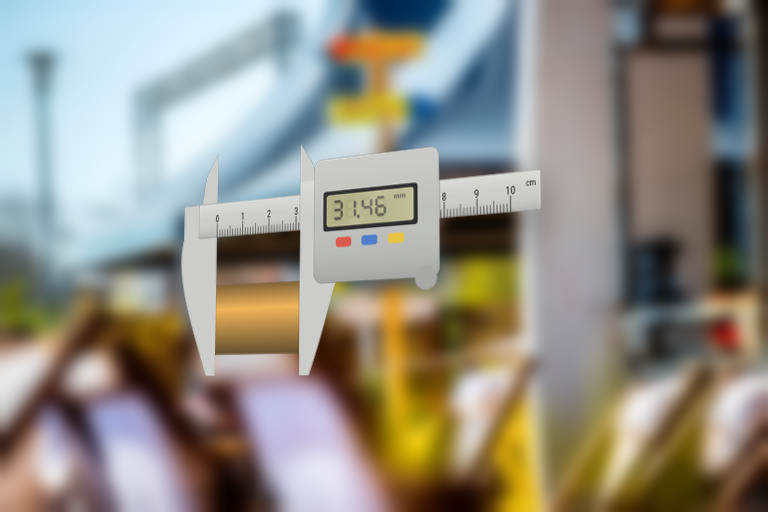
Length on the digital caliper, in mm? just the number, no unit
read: 31.46
